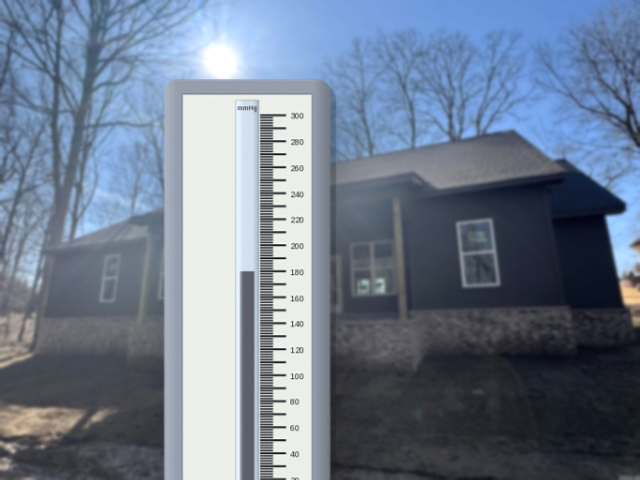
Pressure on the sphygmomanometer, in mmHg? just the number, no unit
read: 180
